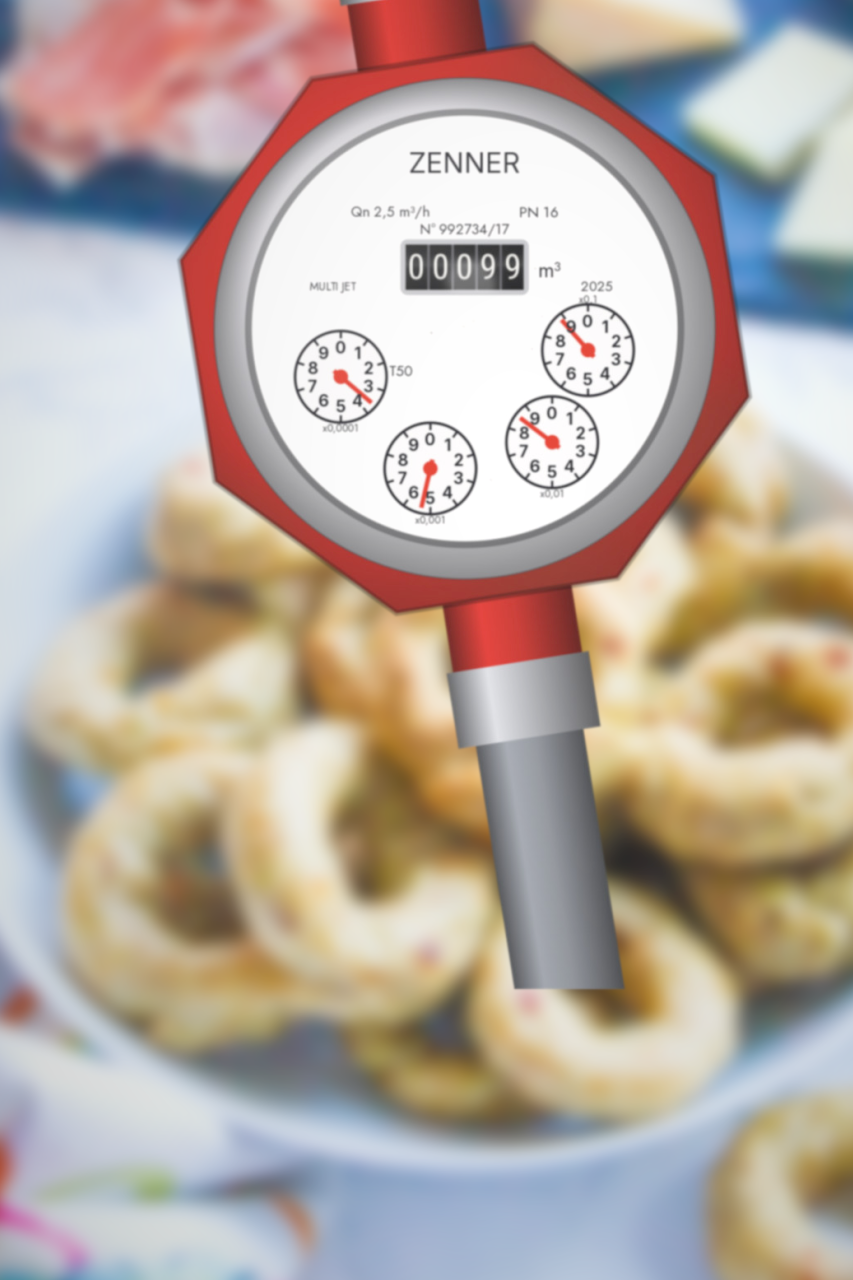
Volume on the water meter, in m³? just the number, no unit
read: 99.8853
